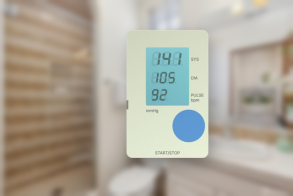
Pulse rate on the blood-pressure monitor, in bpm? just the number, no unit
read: 92
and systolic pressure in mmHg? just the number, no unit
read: 141
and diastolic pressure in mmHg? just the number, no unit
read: 105
